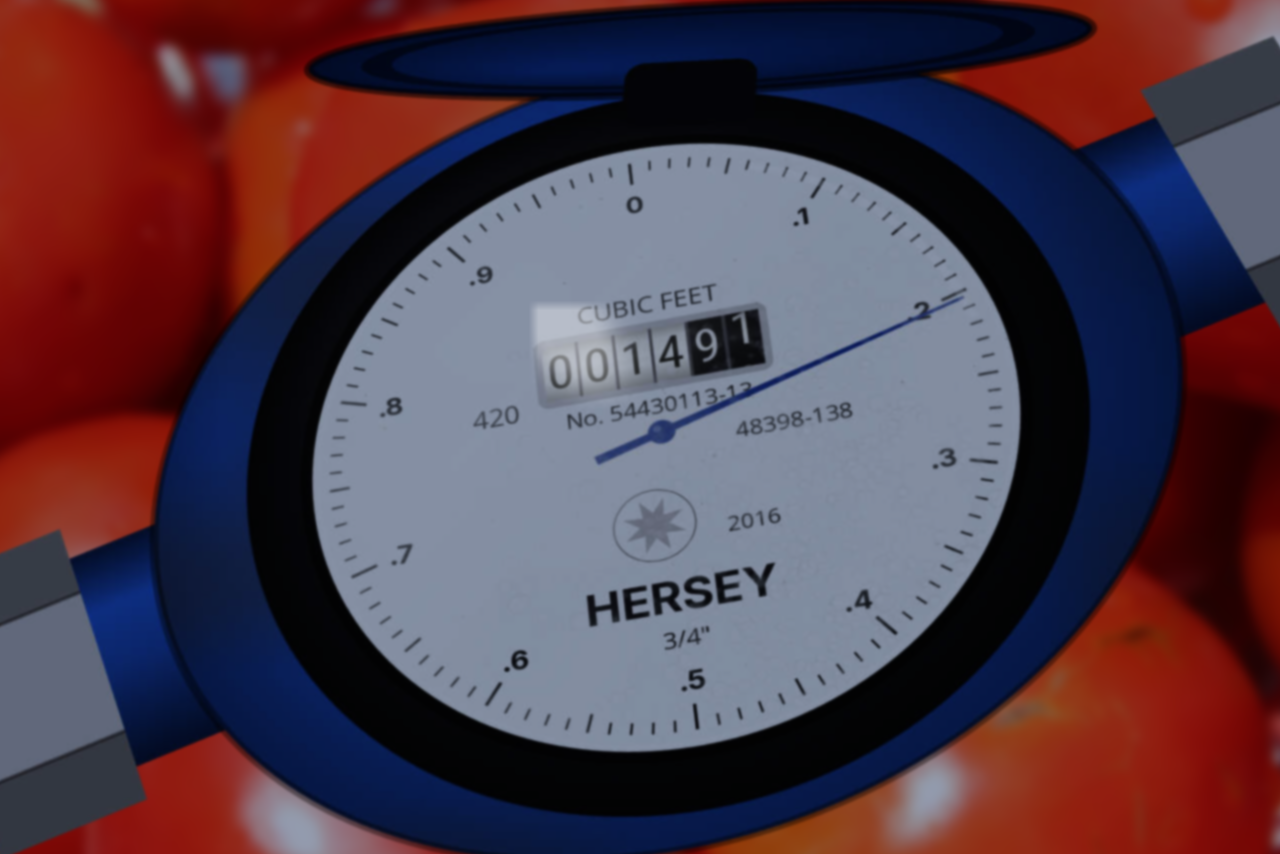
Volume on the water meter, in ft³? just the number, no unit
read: 1491.20
